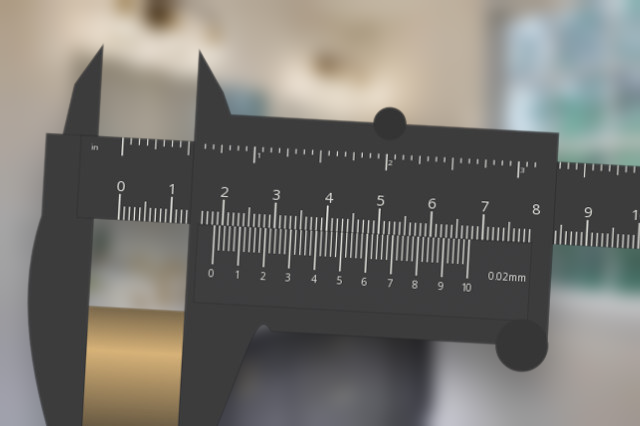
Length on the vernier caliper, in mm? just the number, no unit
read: 18.5
